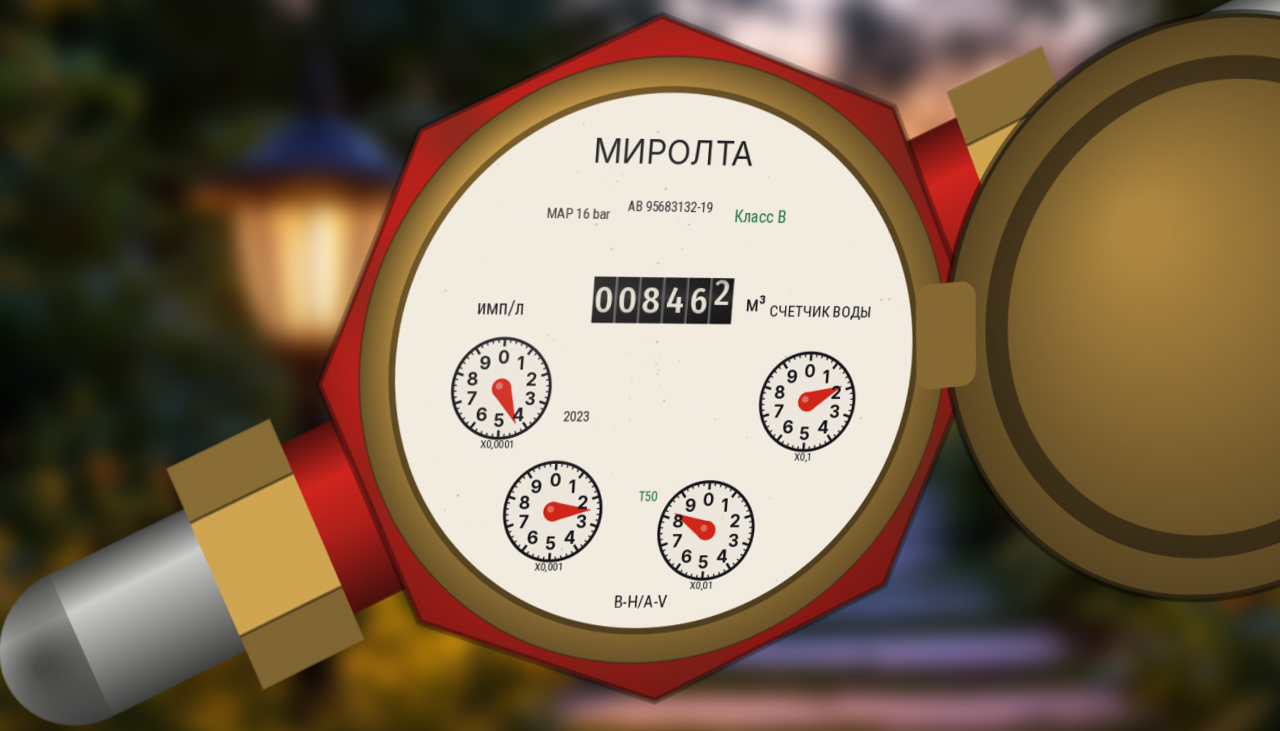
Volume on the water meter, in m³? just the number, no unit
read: 8462.1824
